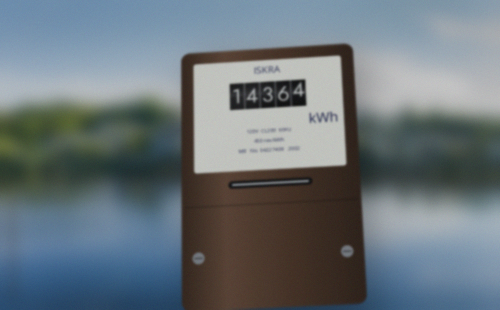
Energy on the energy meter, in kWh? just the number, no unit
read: 14364
